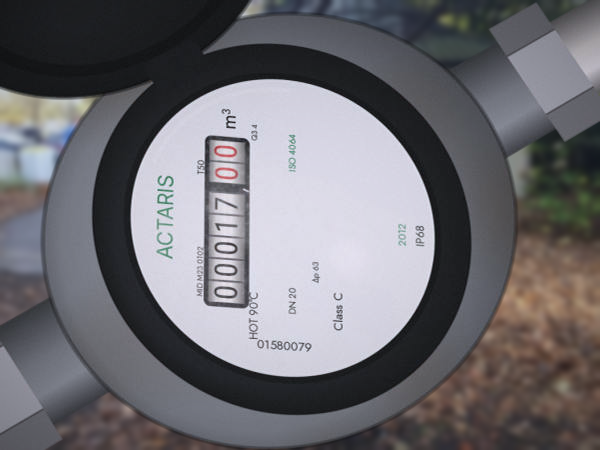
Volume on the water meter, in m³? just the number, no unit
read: 17.00
